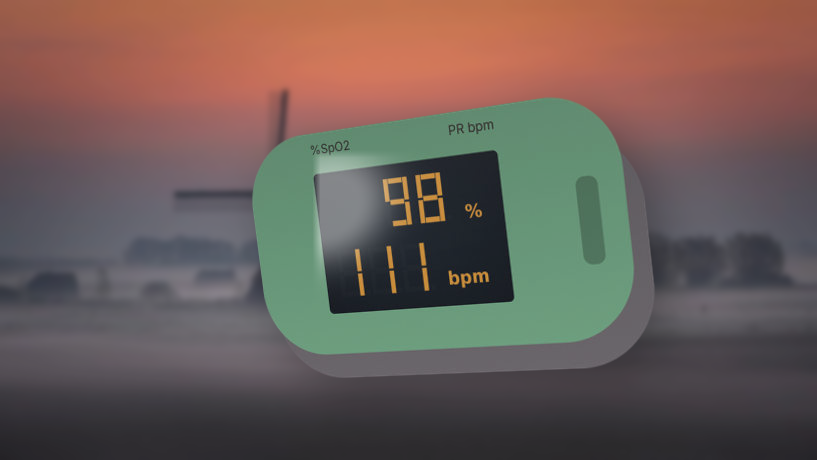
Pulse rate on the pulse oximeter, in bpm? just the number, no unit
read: 111
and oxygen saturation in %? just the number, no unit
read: 98
